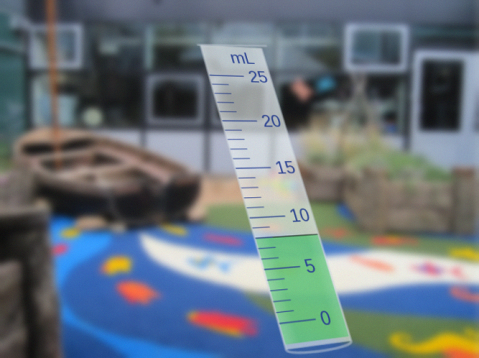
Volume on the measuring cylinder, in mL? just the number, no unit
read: 8
